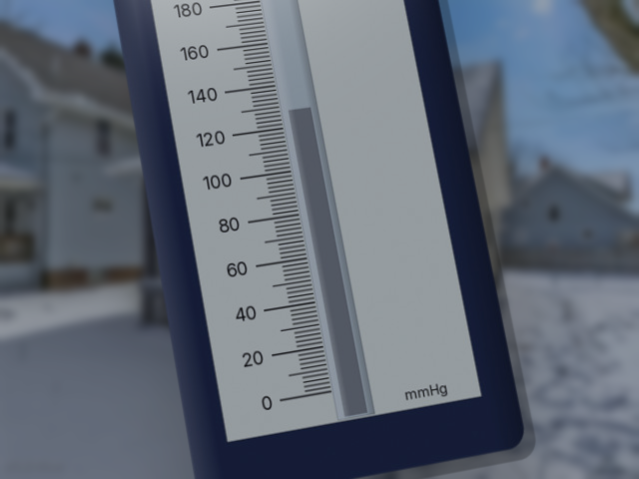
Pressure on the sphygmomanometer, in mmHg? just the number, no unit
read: 128
